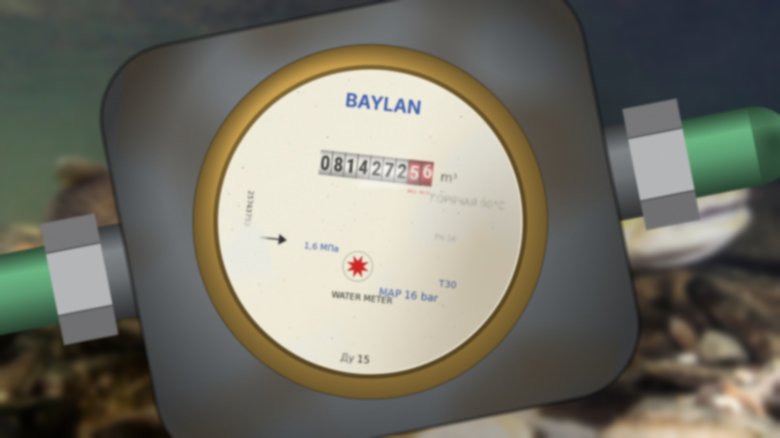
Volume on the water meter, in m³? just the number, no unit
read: 814272.56
